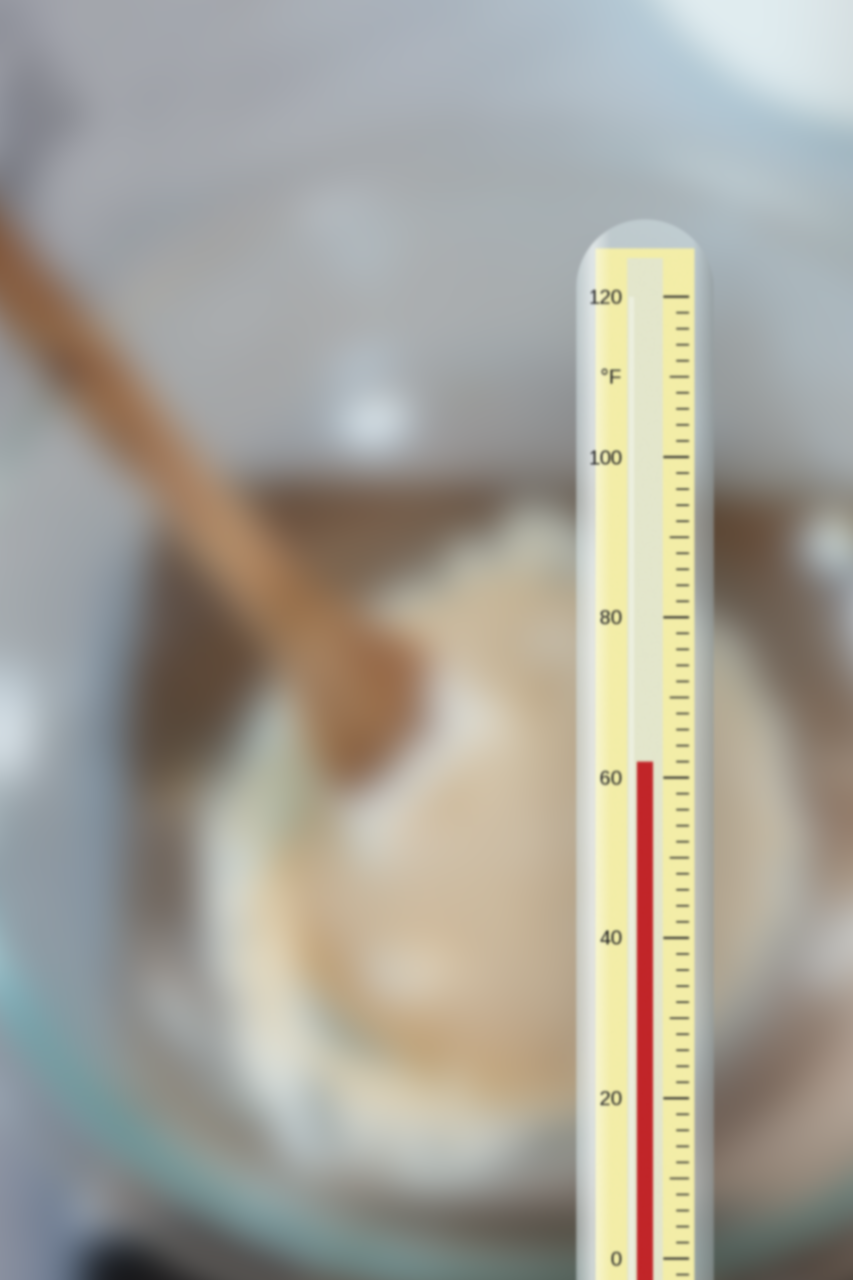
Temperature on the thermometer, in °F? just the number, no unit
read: 62
